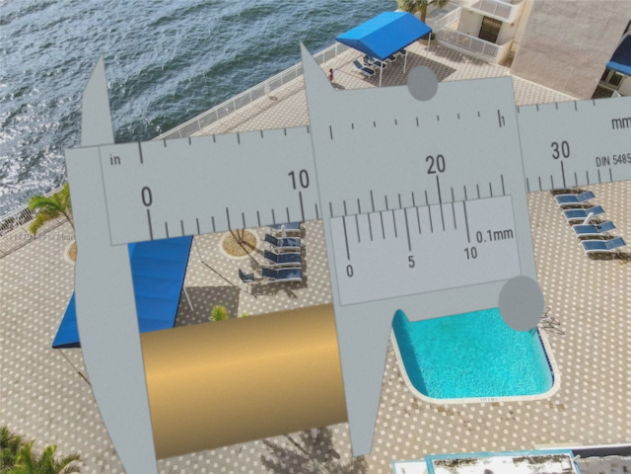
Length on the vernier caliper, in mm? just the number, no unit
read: 12.8
